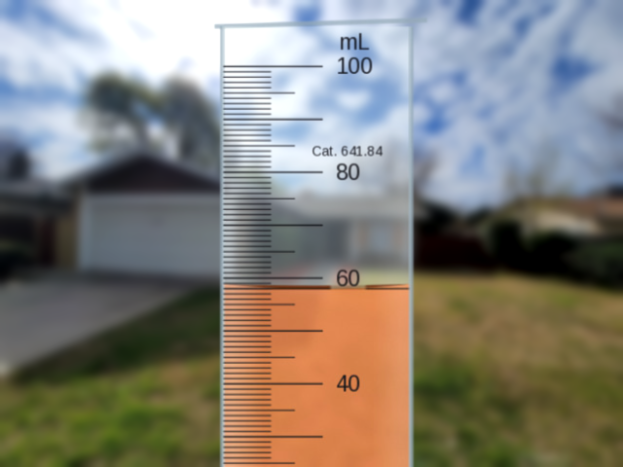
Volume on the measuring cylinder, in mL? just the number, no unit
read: 58
